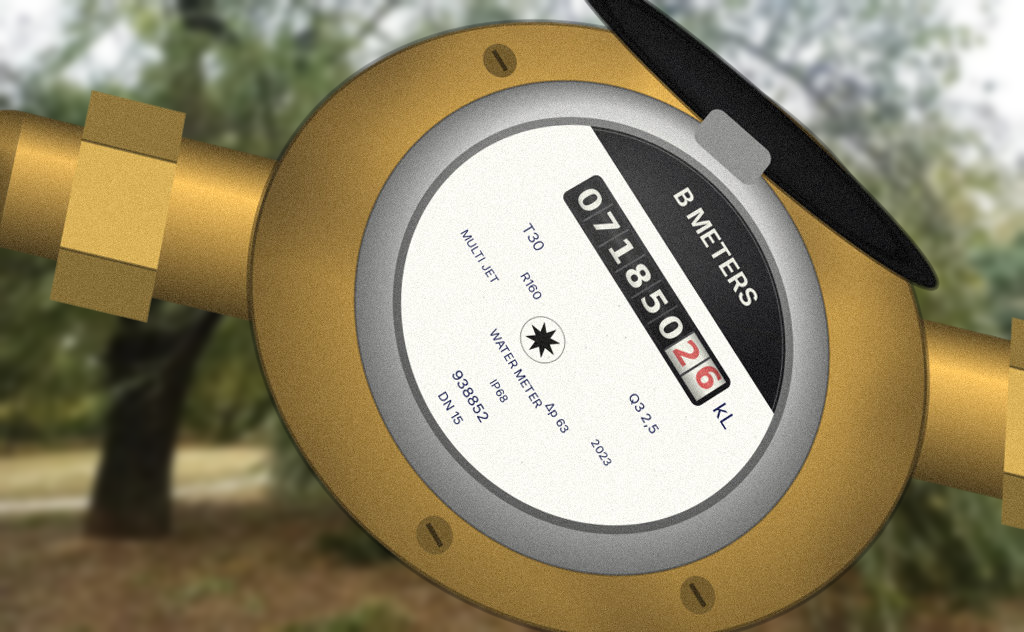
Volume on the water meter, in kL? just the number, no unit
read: 71850.26
